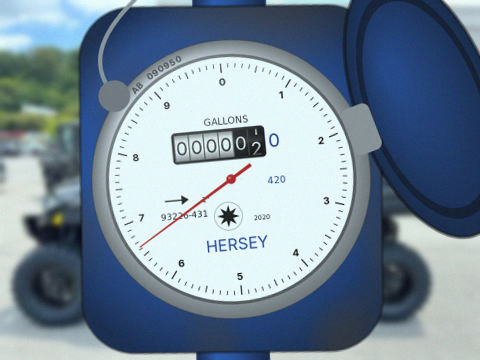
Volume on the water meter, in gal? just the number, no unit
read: 16.6
